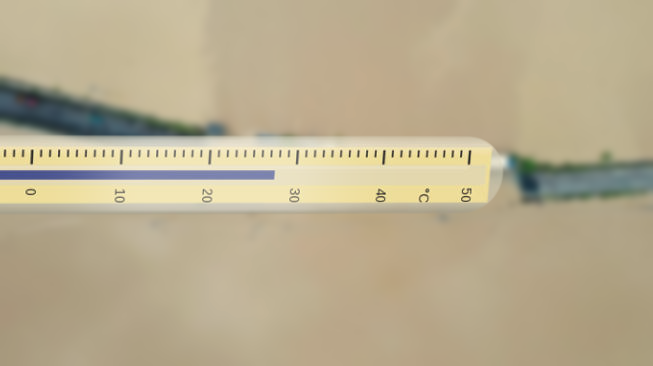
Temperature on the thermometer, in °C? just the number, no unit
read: 27.5
